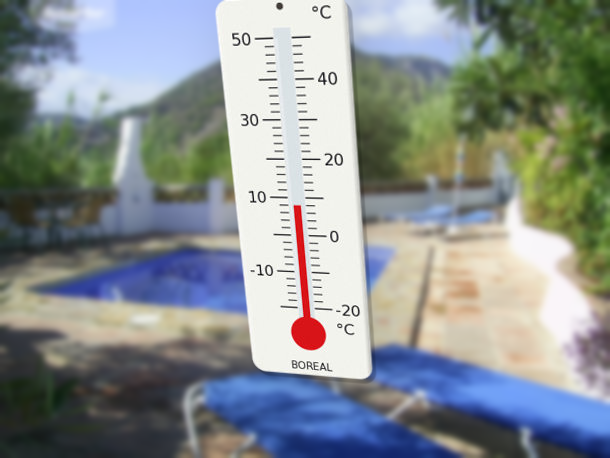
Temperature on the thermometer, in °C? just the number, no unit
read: 8
